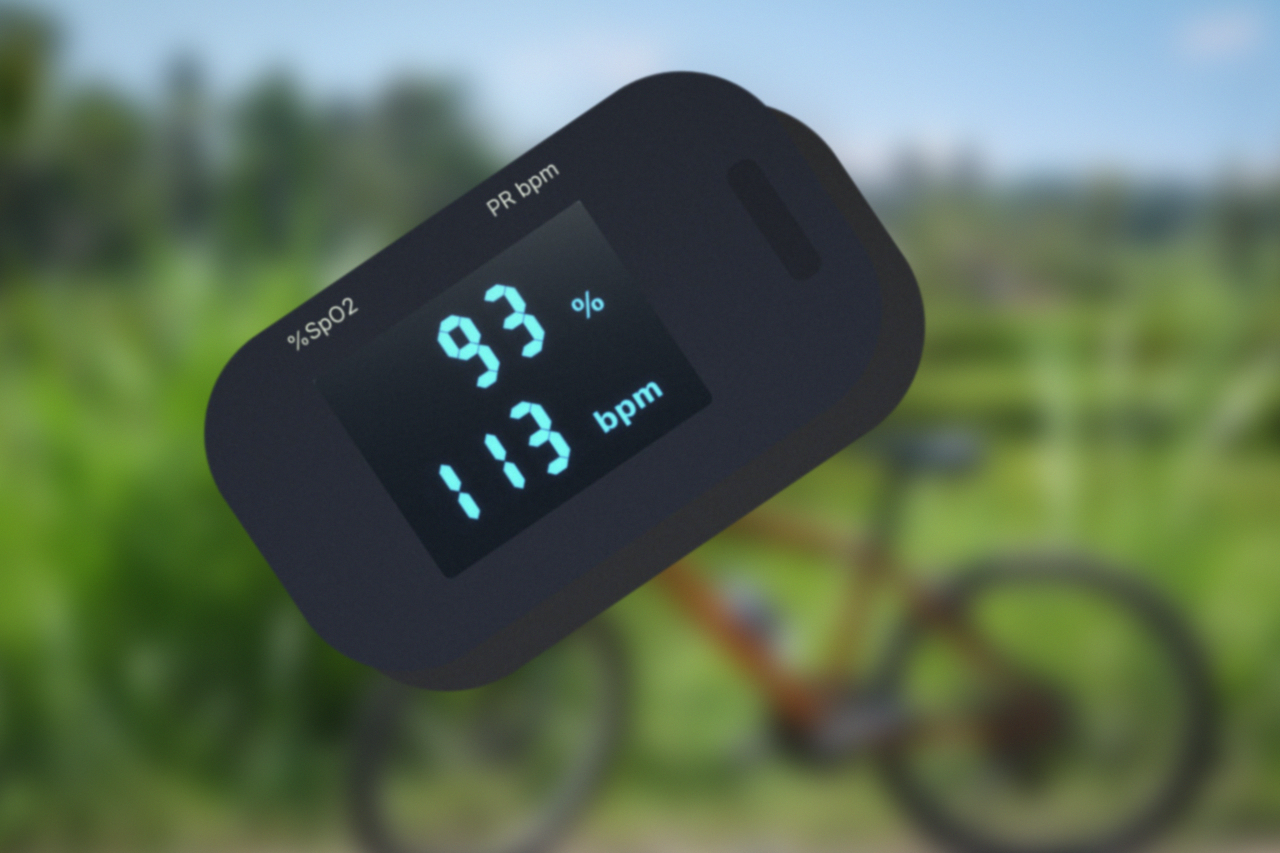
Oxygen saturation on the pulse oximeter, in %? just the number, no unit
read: 93
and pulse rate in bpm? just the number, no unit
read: 113
